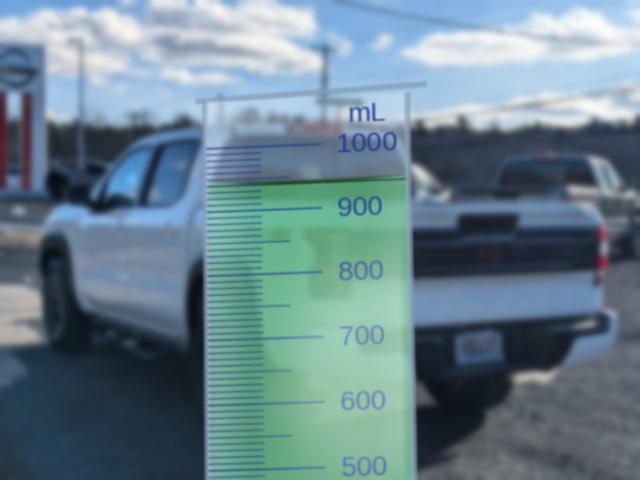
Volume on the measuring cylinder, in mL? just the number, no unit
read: 940
